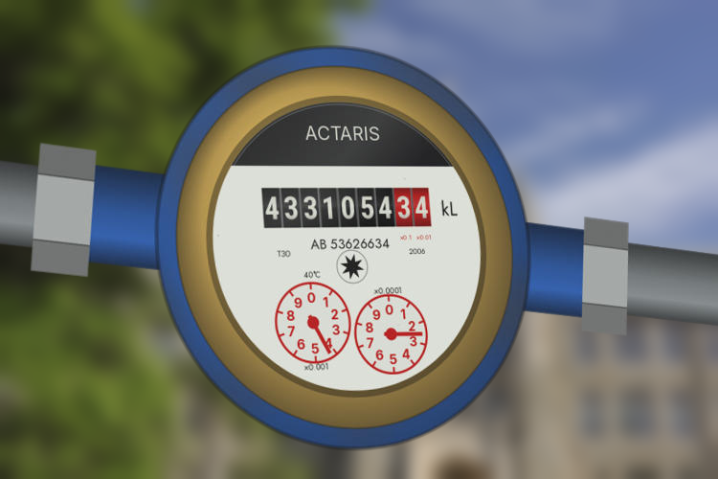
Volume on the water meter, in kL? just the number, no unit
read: 4331054.3442
